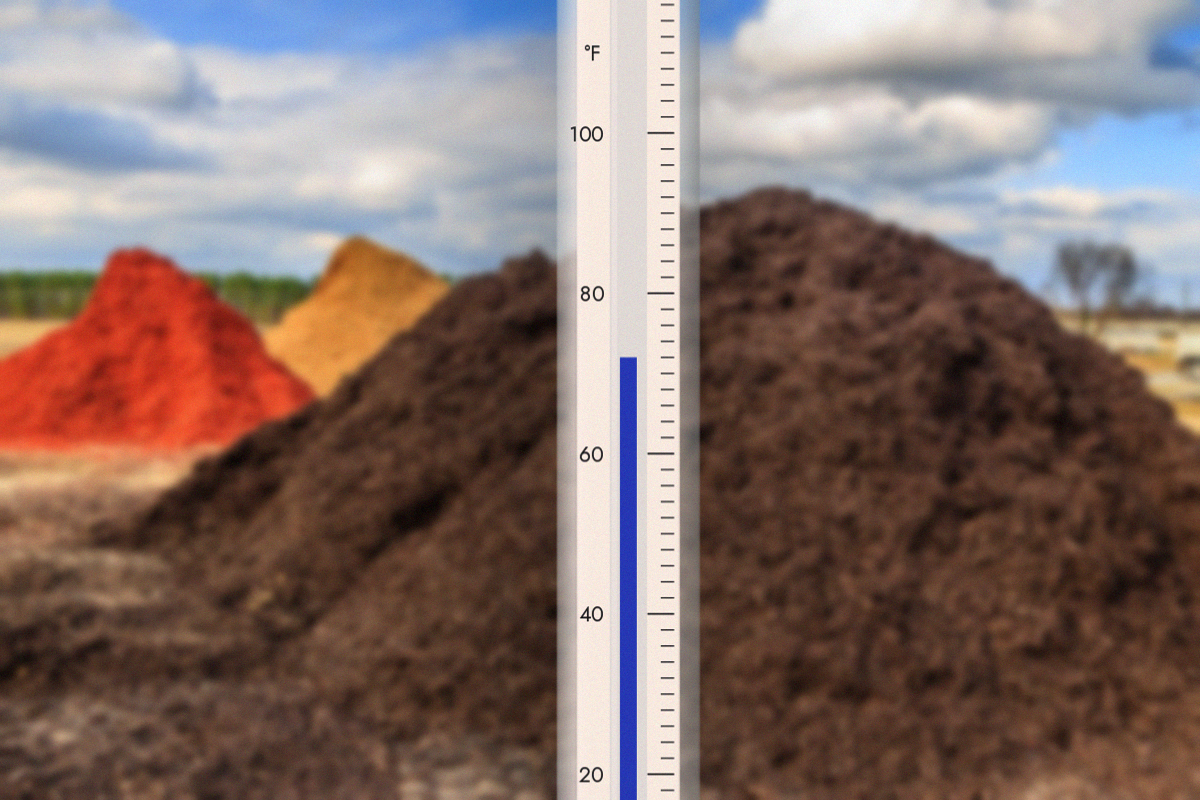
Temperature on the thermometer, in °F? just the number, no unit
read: 72
